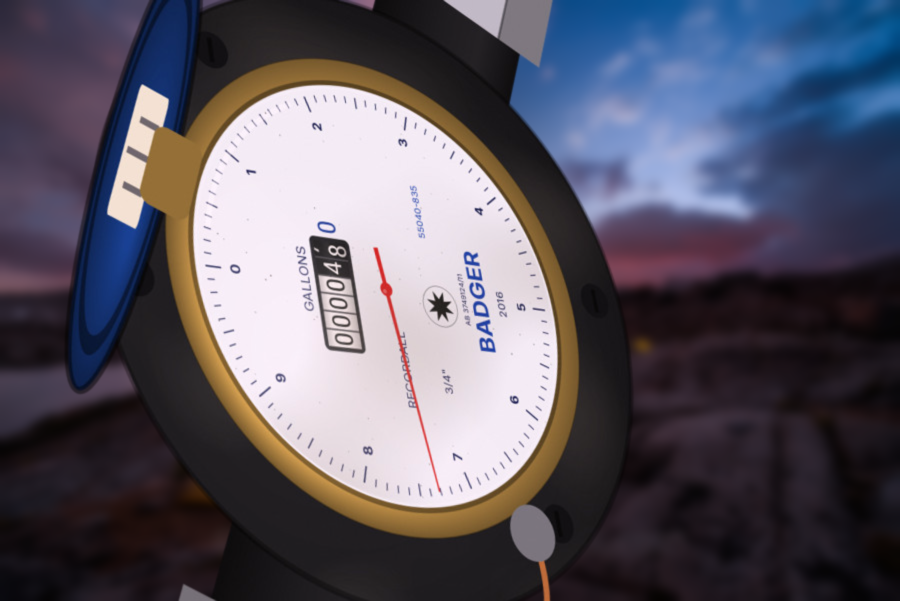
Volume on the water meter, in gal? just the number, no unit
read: 477.3
